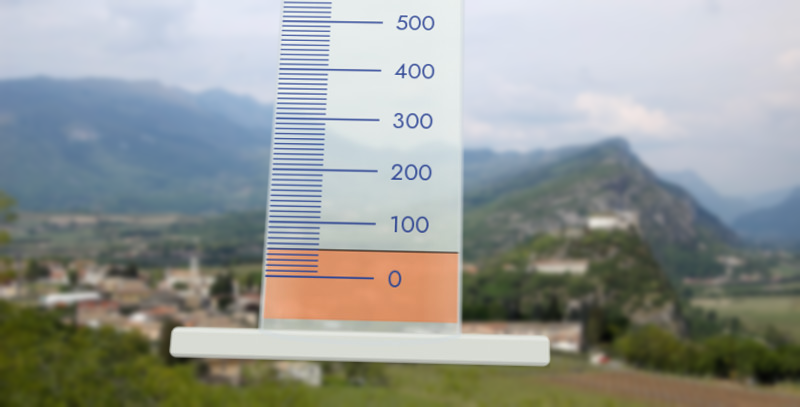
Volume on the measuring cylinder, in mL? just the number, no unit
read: 50
